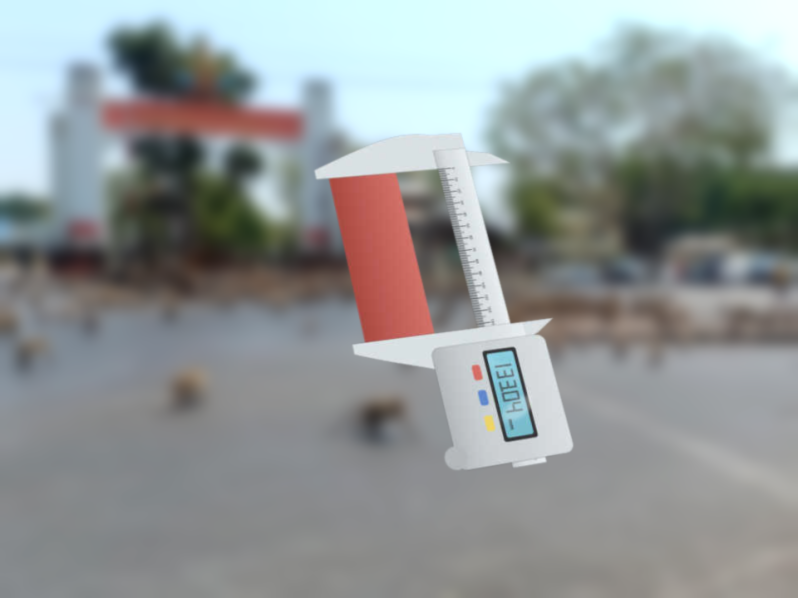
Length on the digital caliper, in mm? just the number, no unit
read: 133.04
